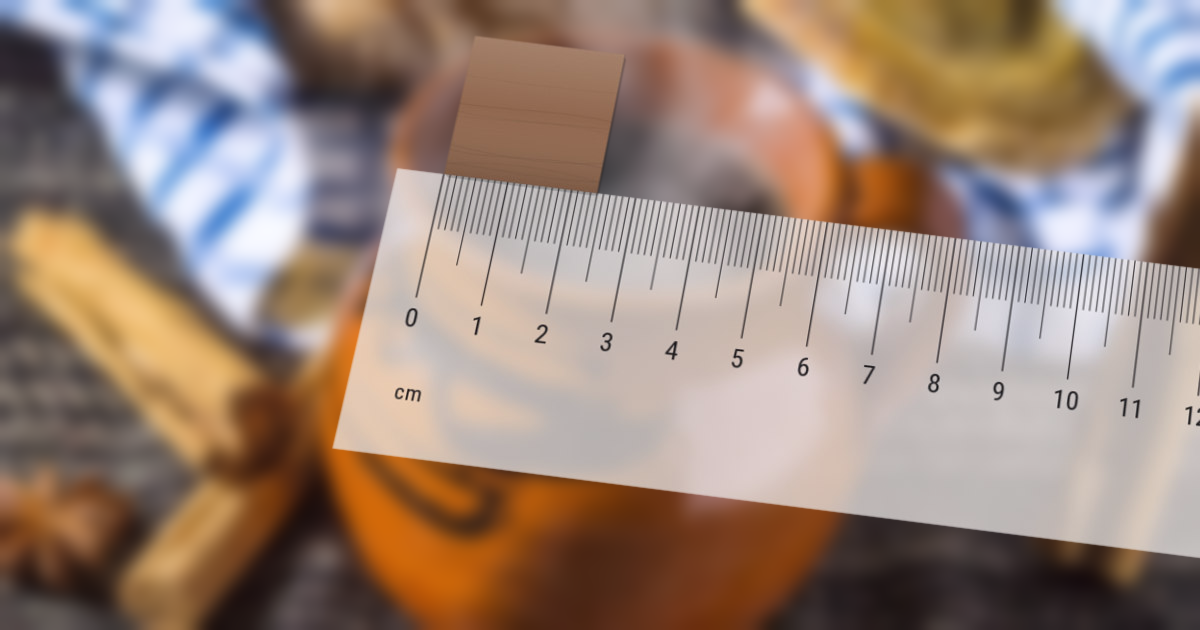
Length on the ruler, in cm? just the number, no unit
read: 2.4
